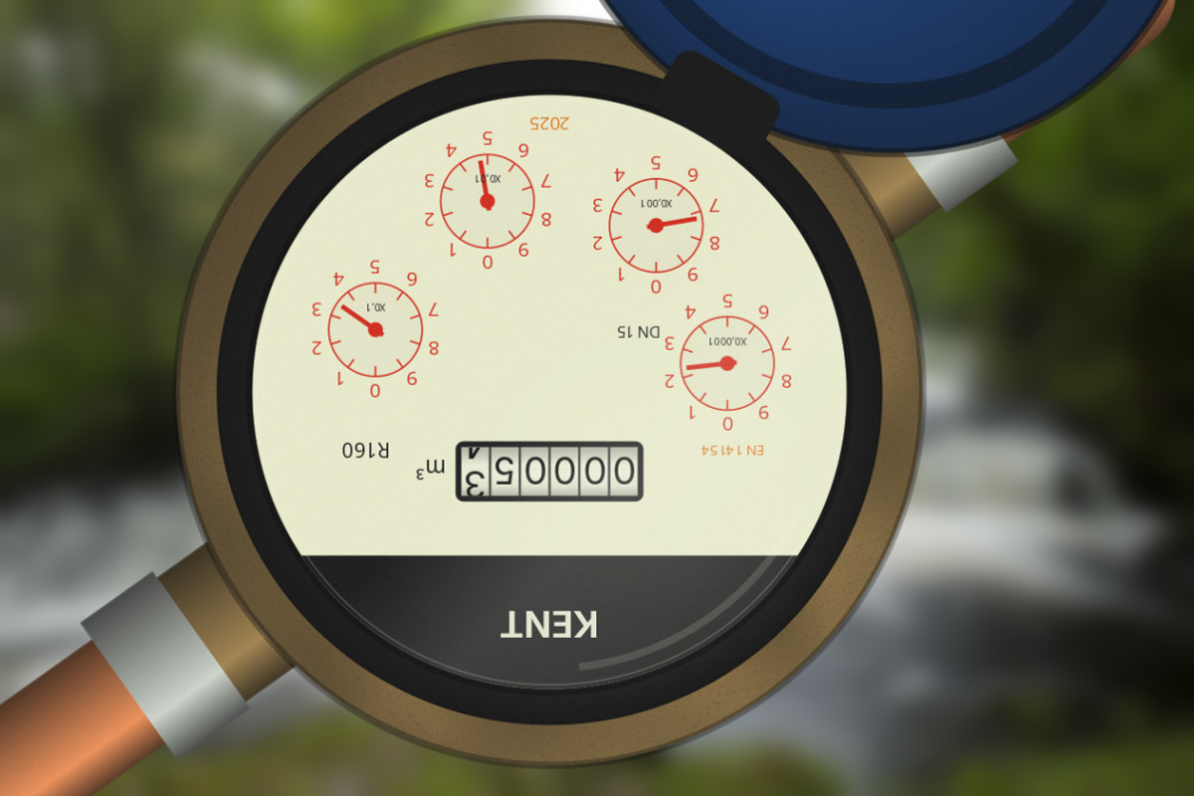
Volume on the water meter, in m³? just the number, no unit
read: 53.3472
